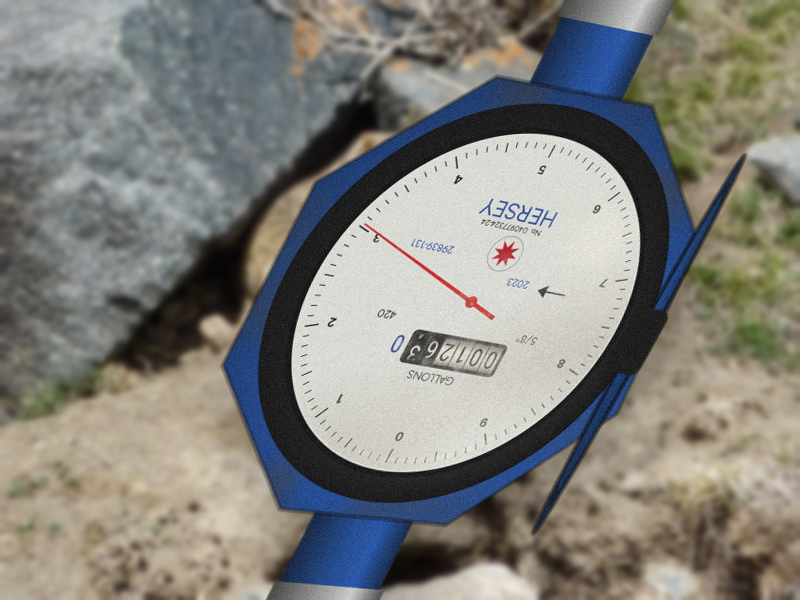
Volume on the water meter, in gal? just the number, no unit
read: 12633.0
